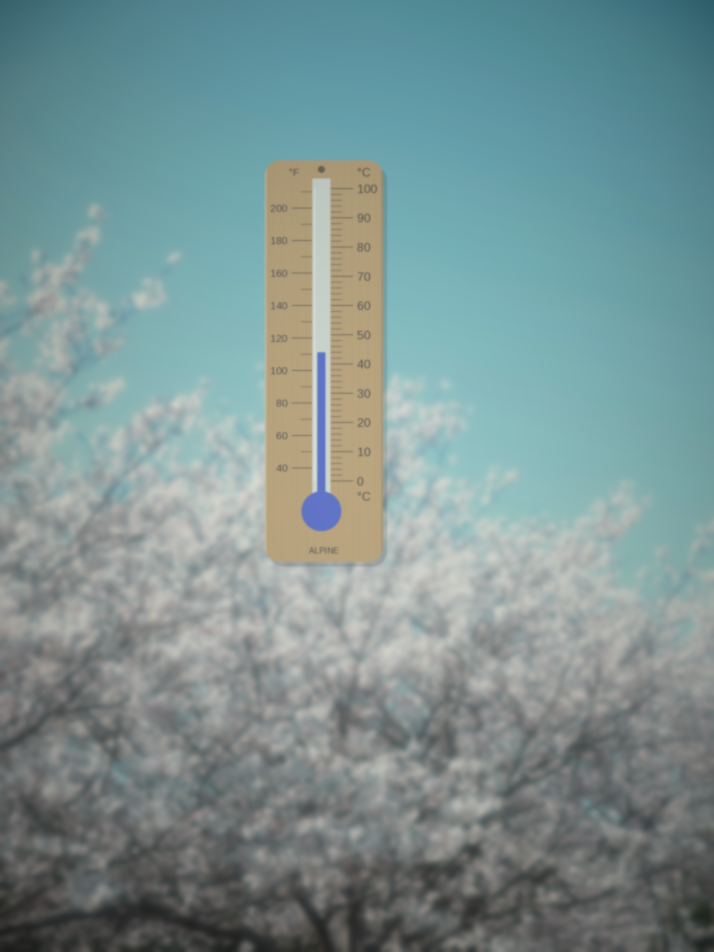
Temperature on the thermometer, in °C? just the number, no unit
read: 44
